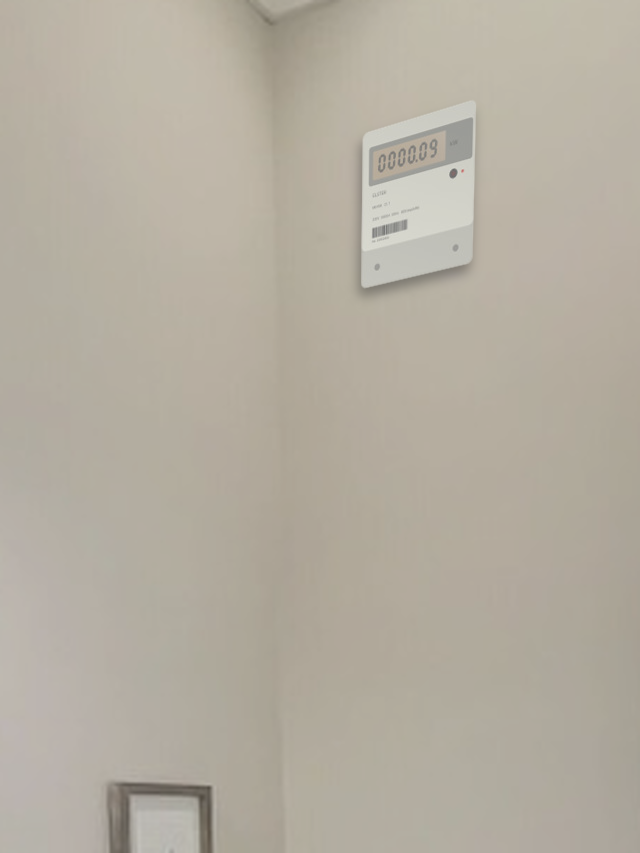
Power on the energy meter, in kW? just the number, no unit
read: 0.09
